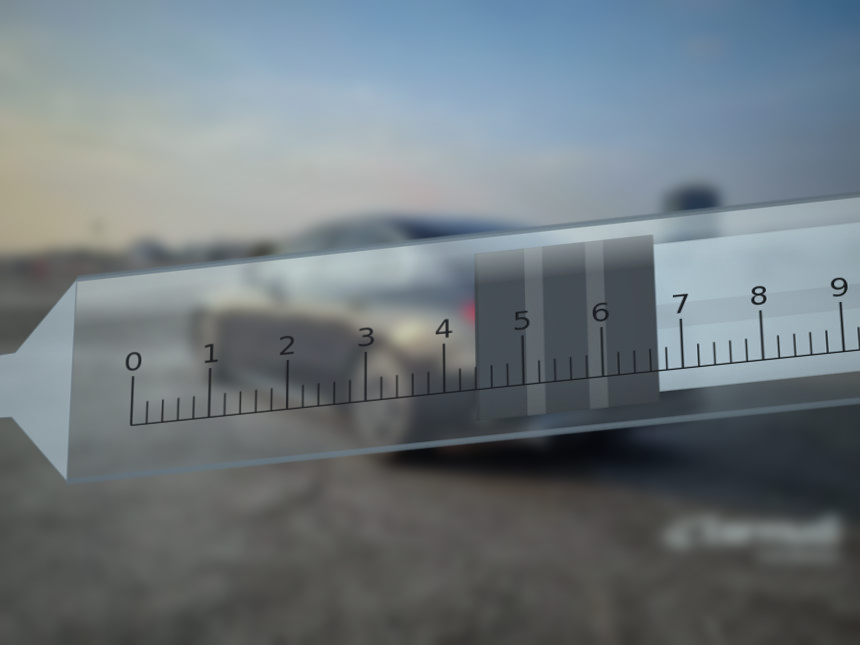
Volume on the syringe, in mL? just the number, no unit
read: 4.4
